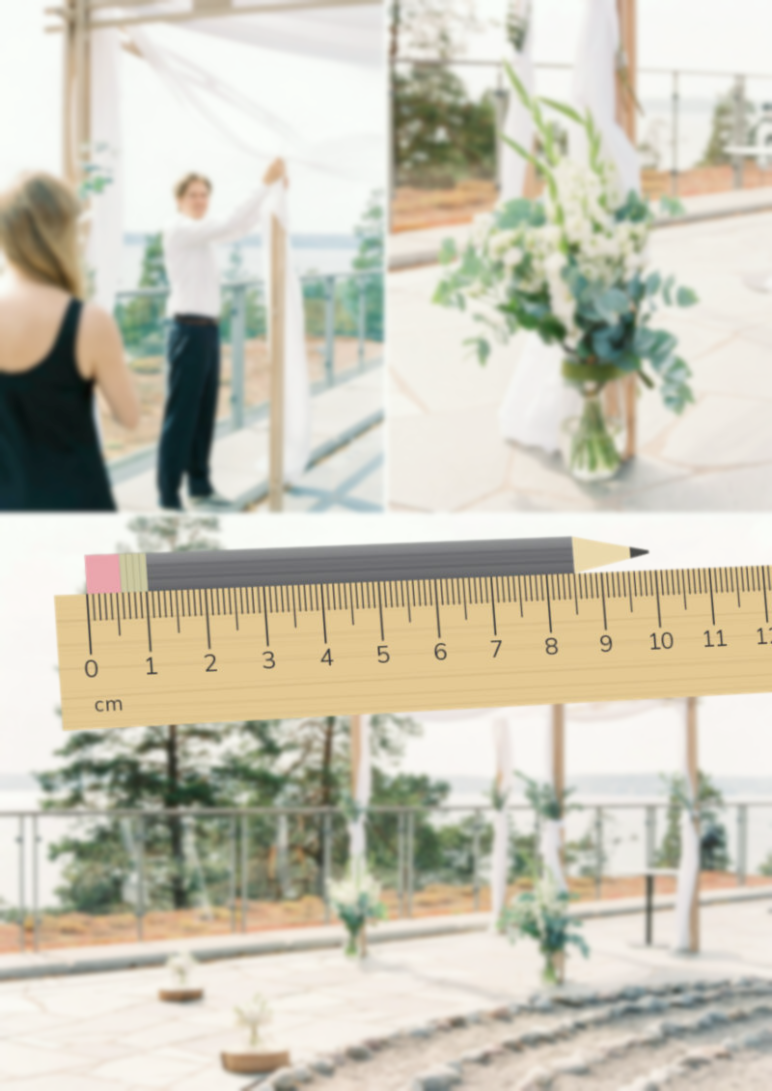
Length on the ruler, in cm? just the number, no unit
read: 9.9
